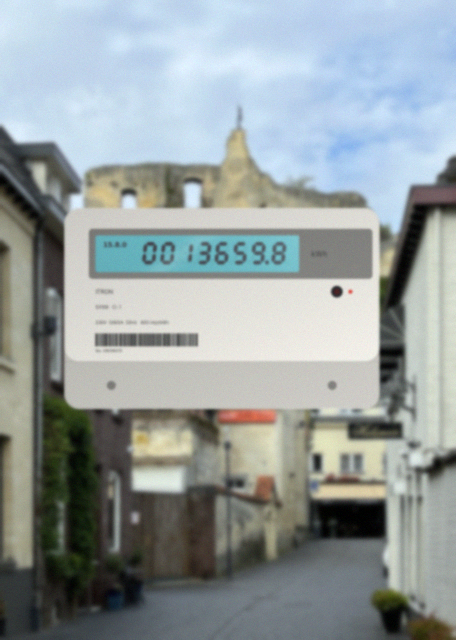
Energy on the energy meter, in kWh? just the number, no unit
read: 13659.8
